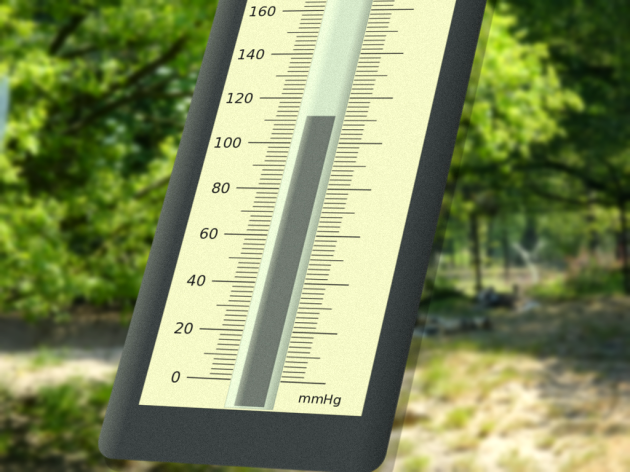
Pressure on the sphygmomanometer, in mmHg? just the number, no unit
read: 112
